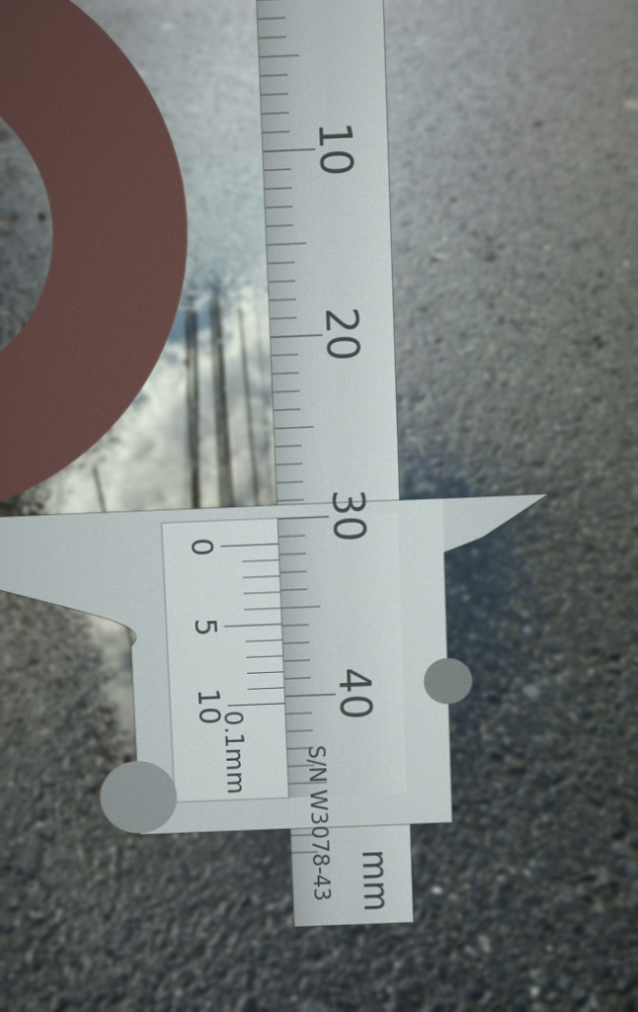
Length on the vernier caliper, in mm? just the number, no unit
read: 31.4
